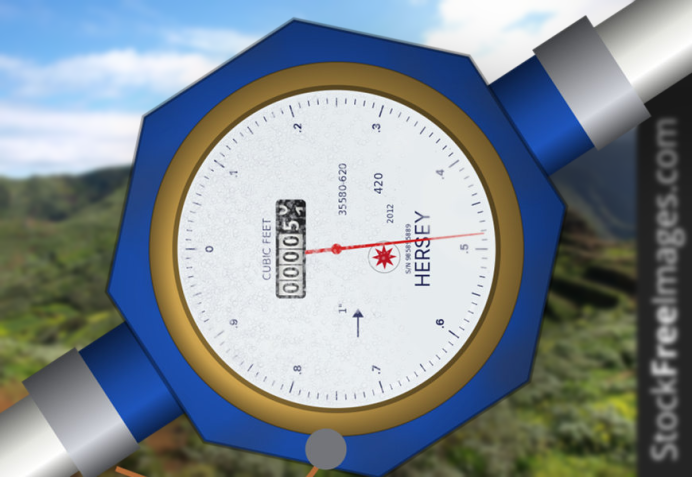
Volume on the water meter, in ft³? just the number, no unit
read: 50.48
